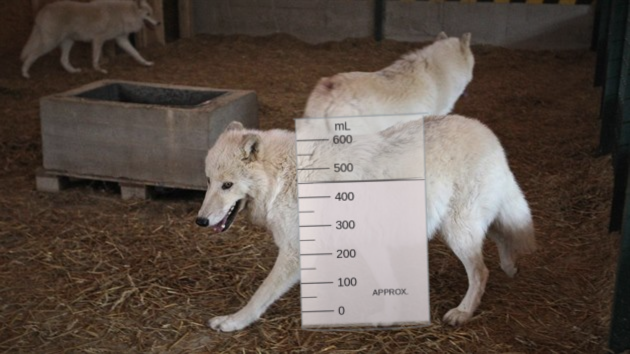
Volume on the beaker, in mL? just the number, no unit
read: 450
